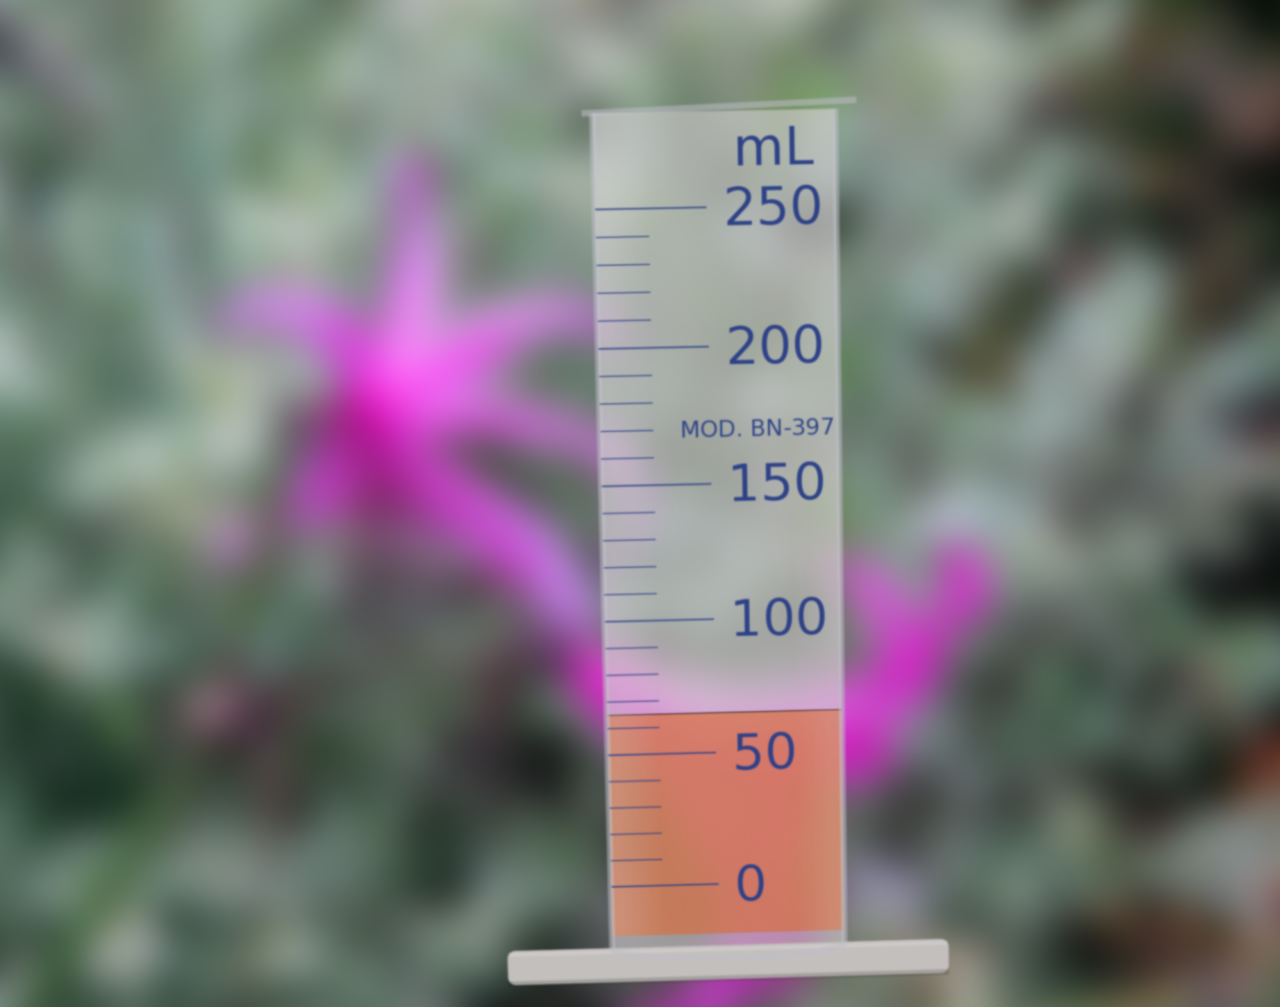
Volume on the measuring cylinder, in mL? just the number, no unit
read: 65
